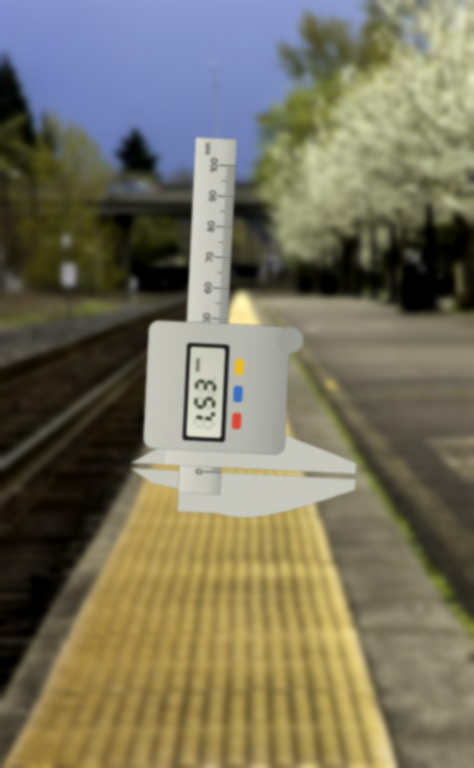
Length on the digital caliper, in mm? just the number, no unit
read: 1.53
